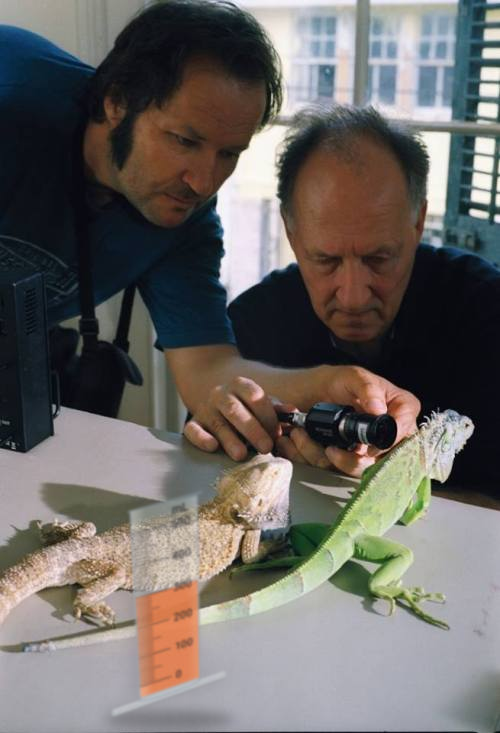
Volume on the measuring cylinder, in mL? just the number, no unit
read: 300
